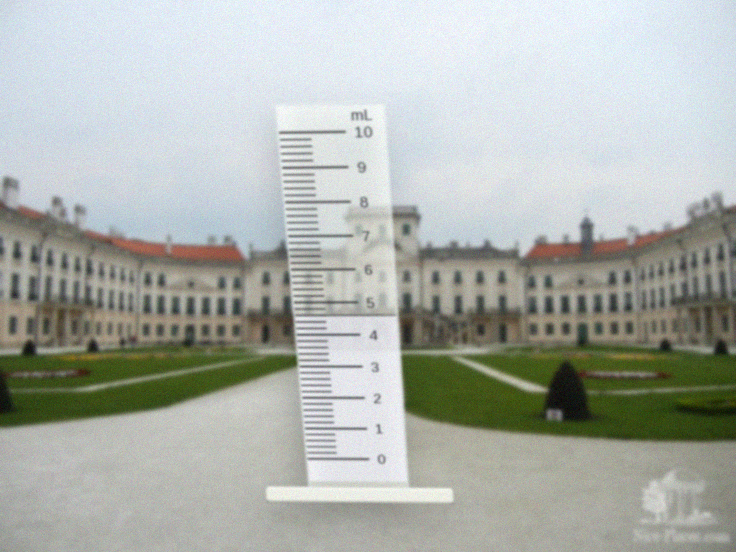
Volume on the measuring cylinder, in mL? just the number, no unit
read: 4.6
